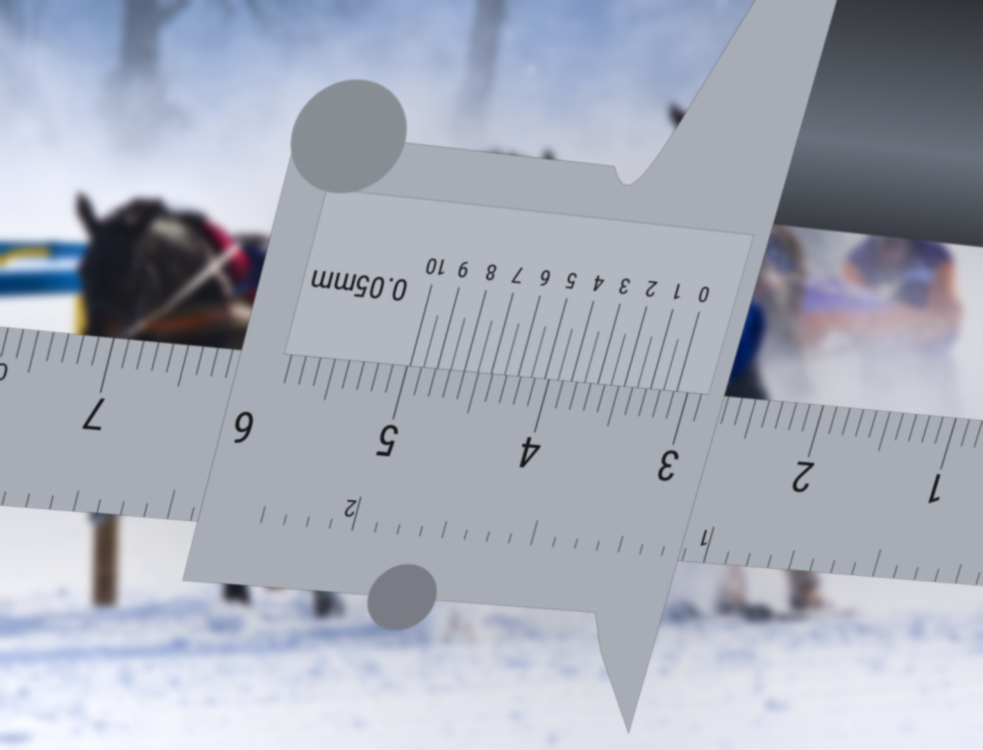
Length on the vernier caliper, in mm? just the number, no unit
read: 30.8
